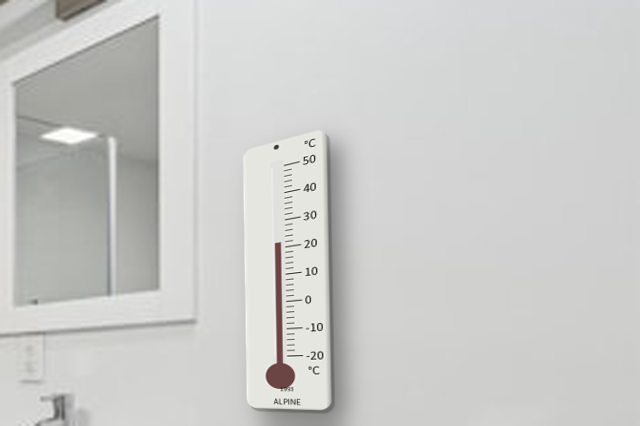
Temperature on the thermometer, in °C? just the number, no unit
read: 22
